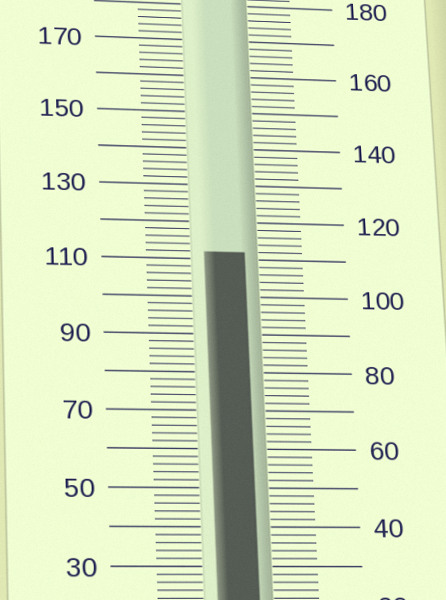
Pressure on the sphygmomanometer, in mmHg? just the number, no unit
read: 112
